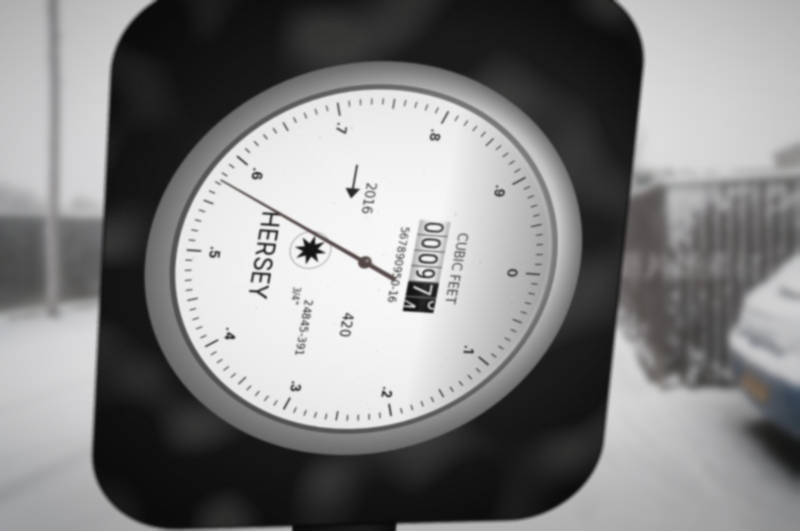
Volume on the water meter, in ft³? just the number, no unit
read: 973.57
